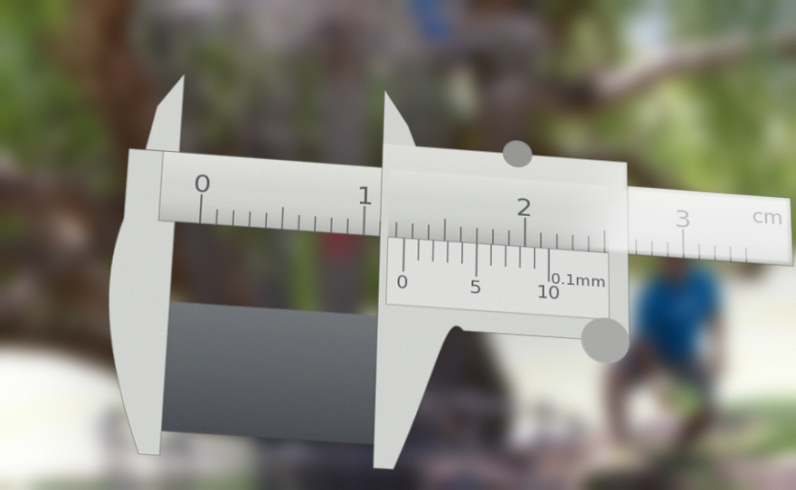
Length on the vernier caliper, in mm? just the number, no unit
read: 12.5
